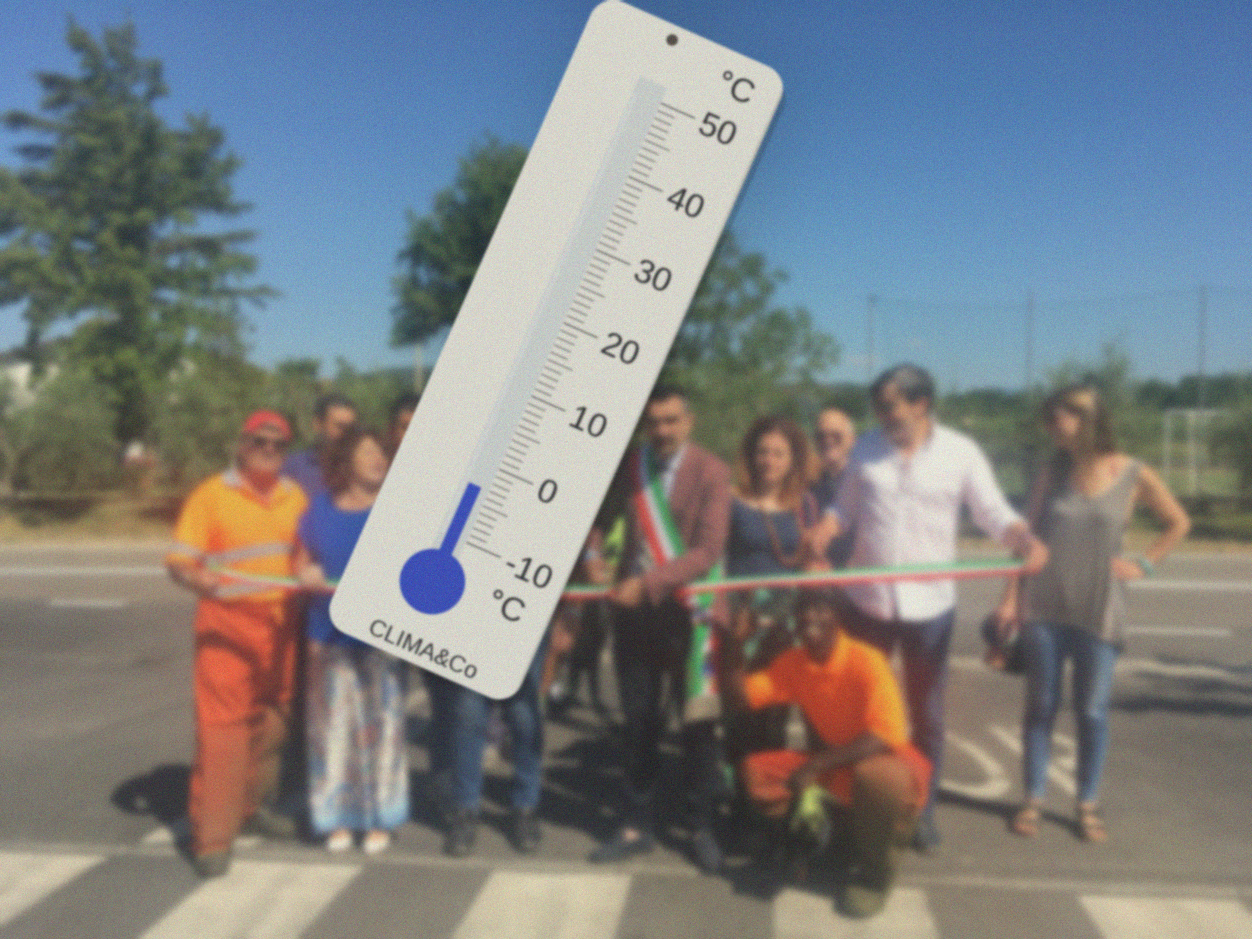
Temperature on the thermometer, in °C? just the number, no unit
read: -3
